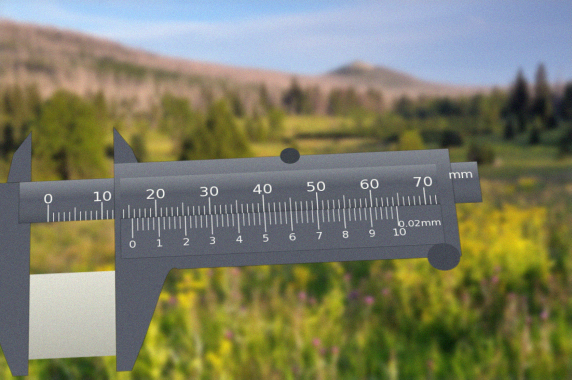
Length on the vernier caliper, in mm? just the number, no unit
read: 15.6
